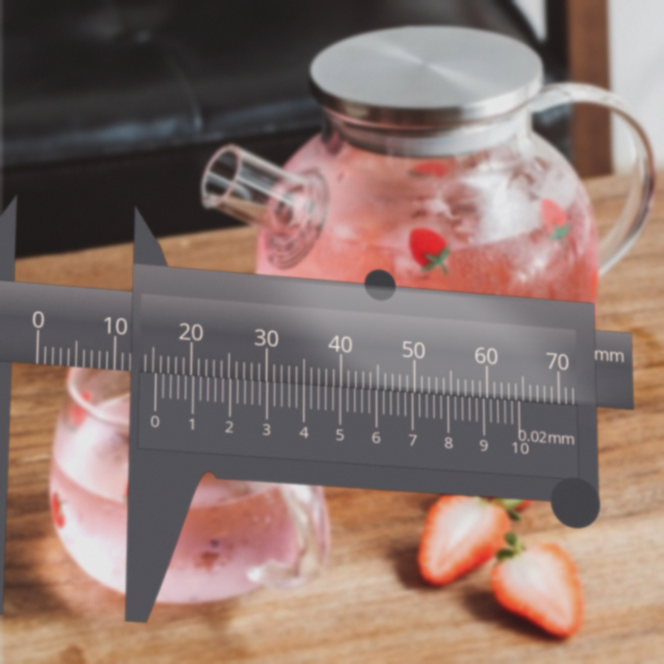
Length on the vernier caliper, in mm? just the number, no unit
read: 15.4
